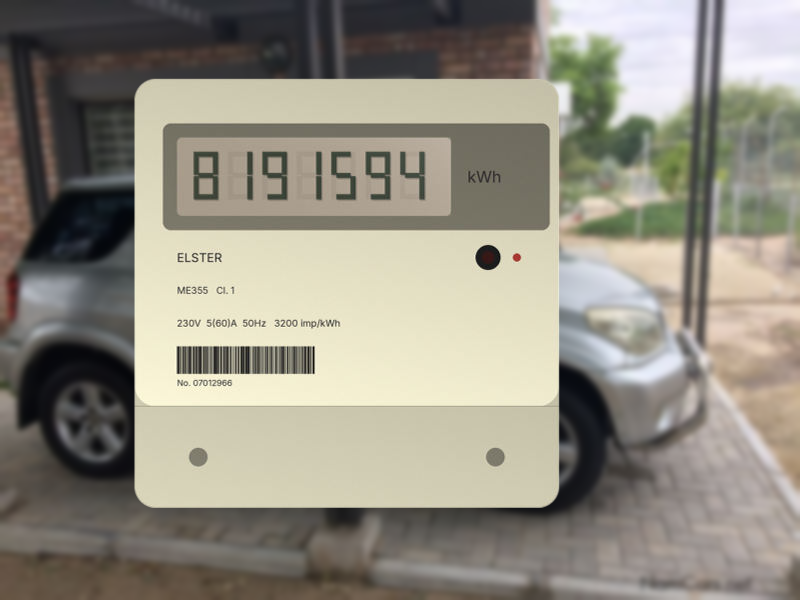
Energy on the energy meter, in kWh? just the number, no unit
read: 8191594
